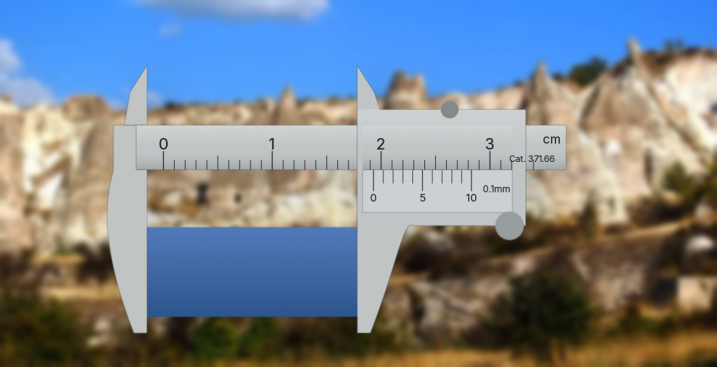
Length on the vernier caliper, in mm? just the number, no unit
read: 19.3
